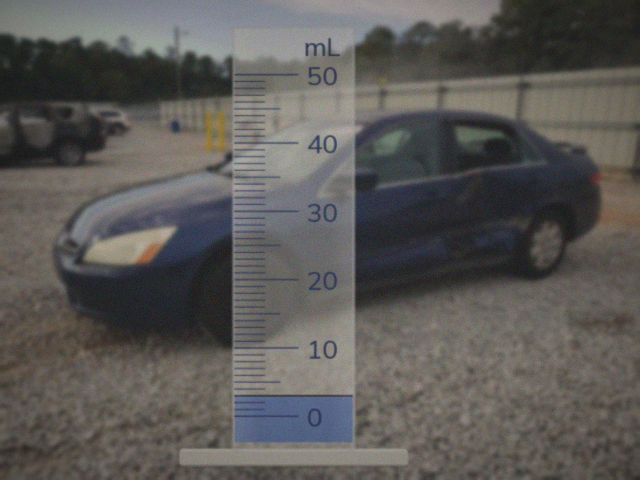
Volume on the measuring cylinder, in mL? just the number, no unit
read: 3
